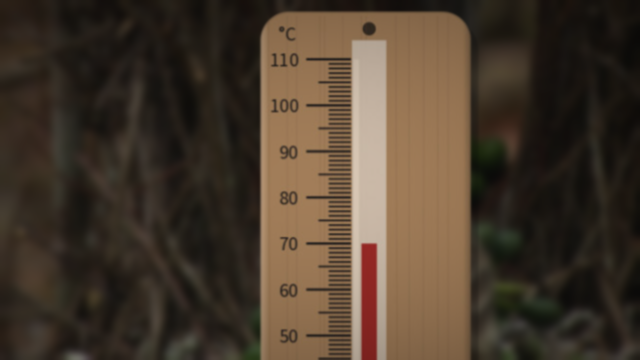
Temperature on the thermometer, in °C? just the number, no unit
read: 70
